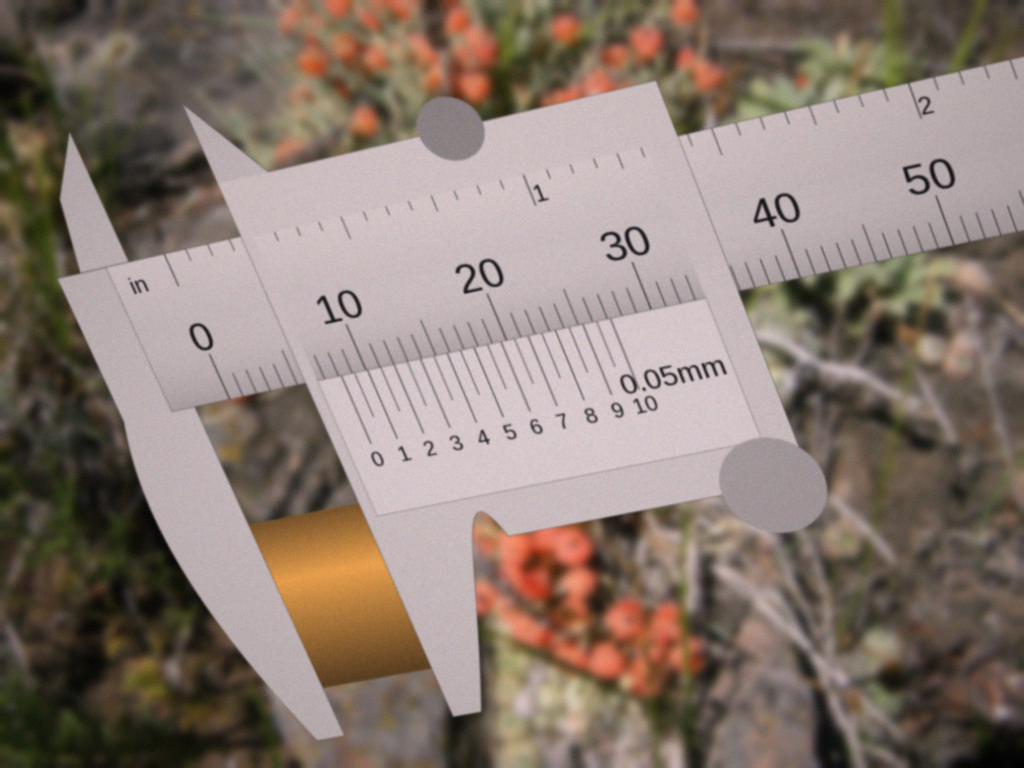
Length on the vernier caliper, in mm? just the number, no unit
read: 8.2
